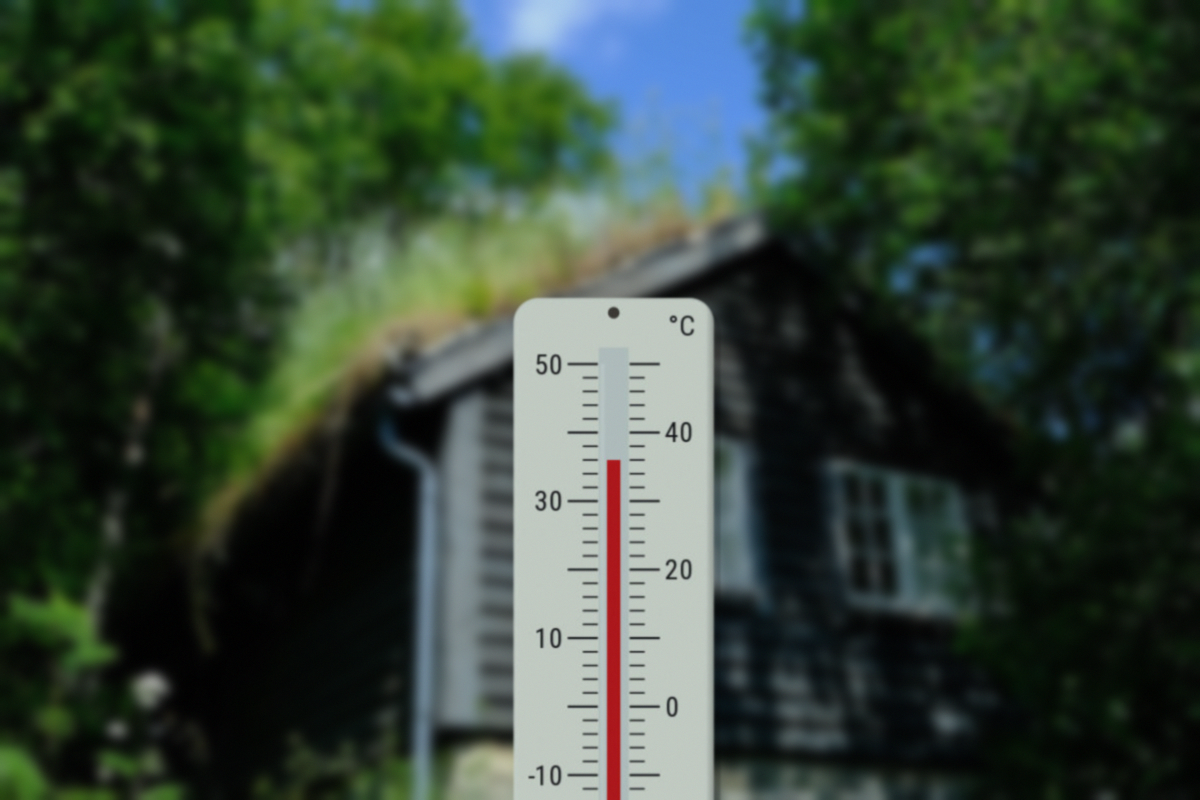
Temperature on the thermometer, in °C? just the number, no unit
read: 36
